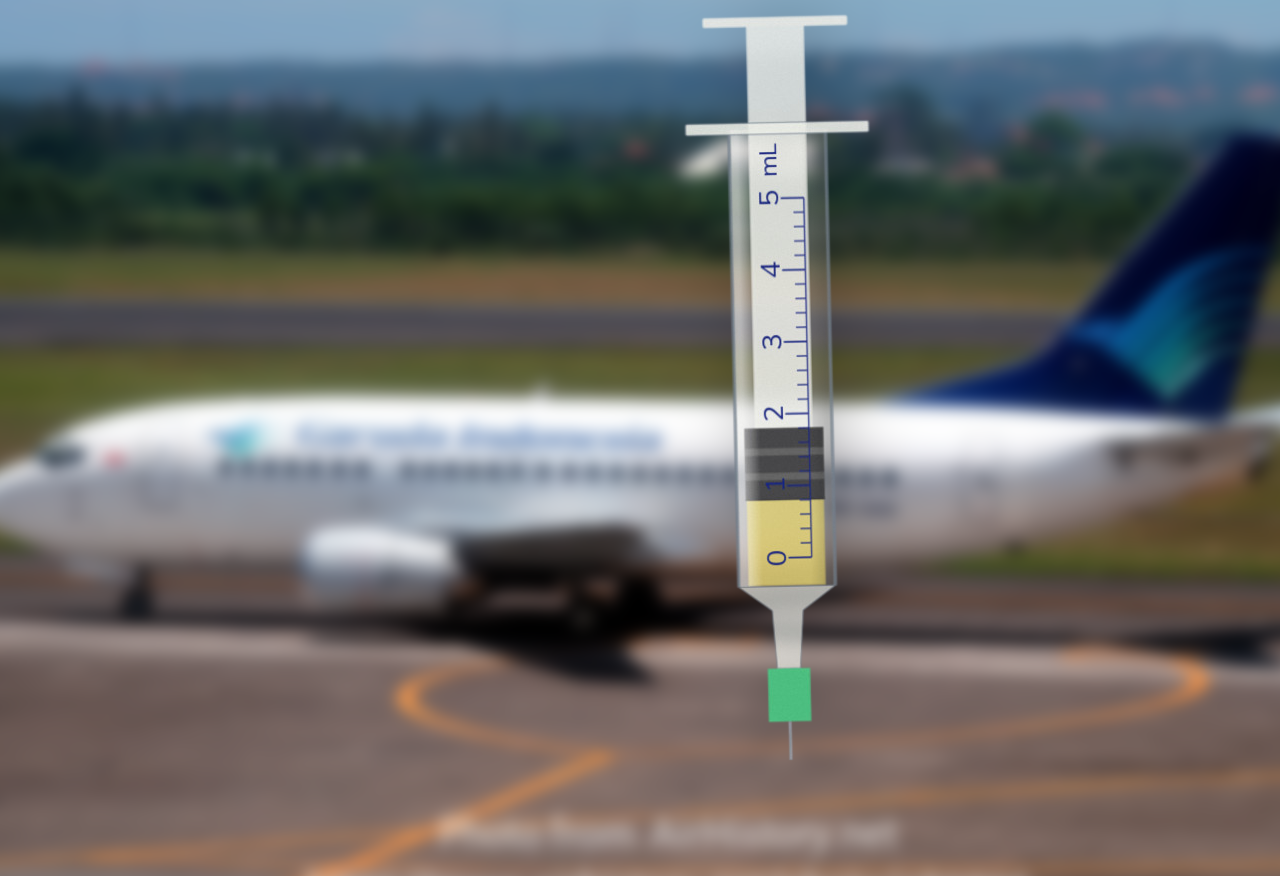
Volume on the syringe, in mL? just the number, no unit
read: 0.8
